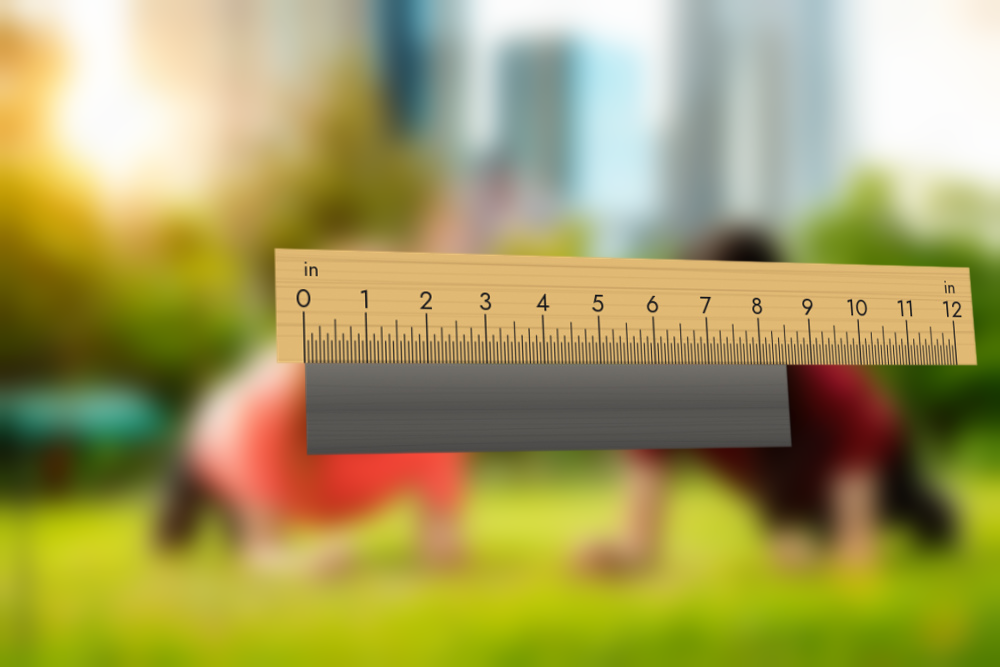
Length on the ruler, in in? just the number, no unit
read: 8.5
